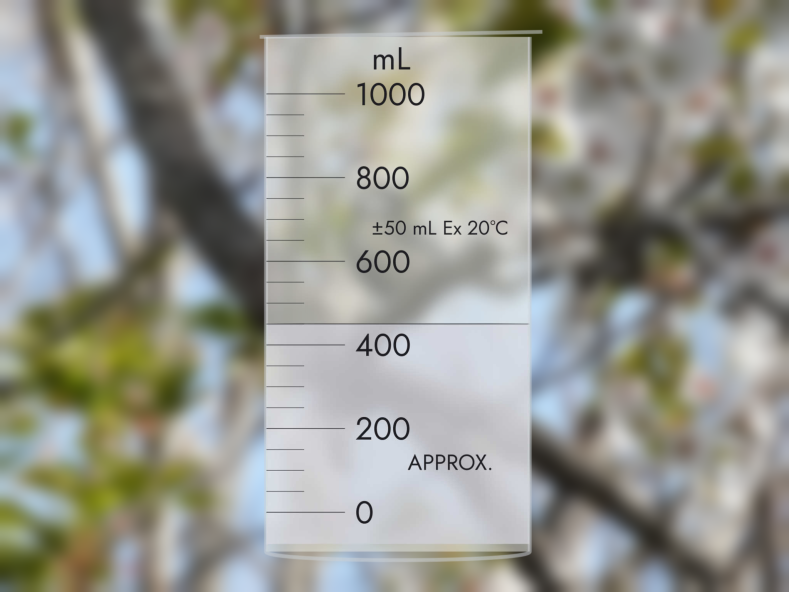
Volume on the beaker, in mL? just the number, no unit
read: 450
